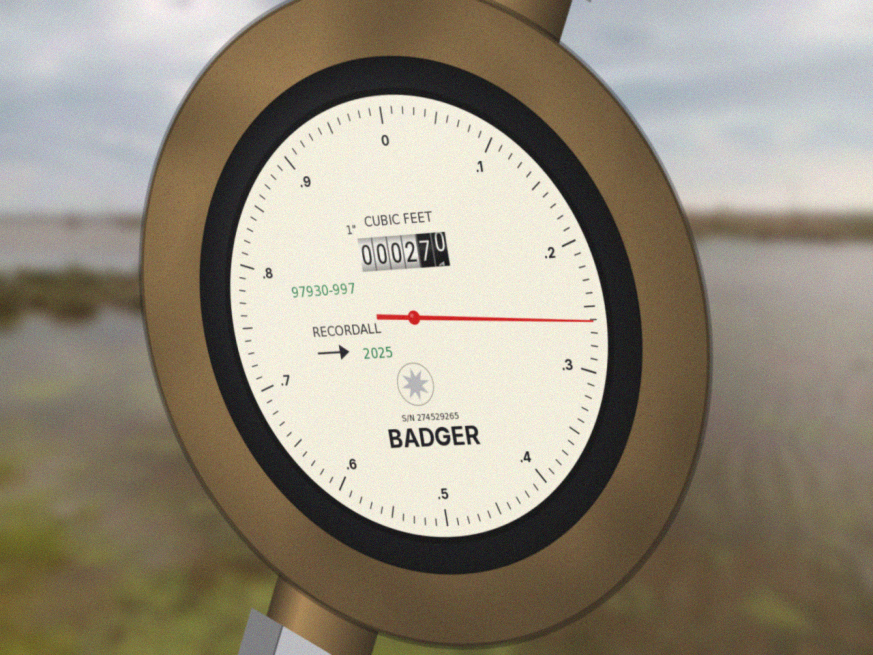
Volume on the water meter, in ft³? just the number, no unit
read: 270.26
